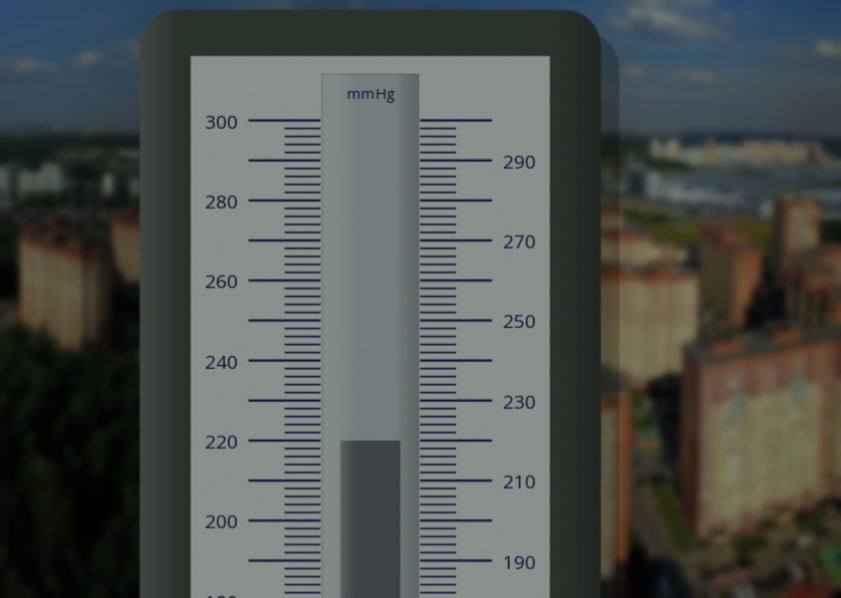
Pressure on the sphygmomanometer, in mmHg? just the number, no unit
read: 220
